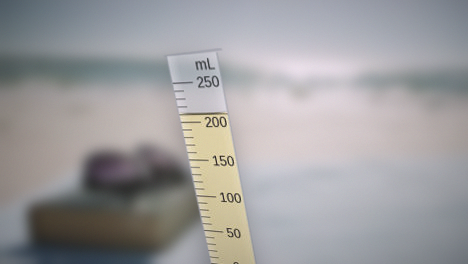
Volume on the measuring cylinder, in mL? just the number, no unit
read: 210
